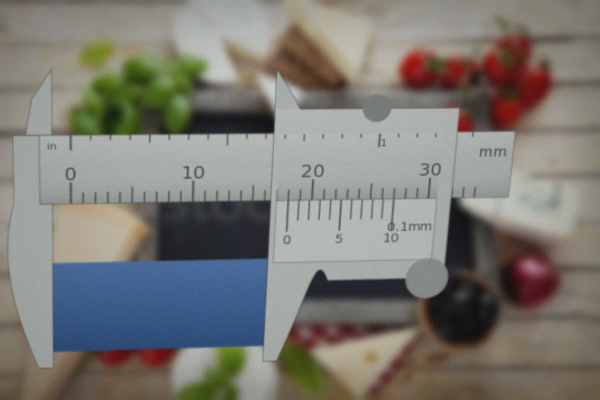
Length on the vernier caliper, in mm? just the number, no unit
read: 18.0
